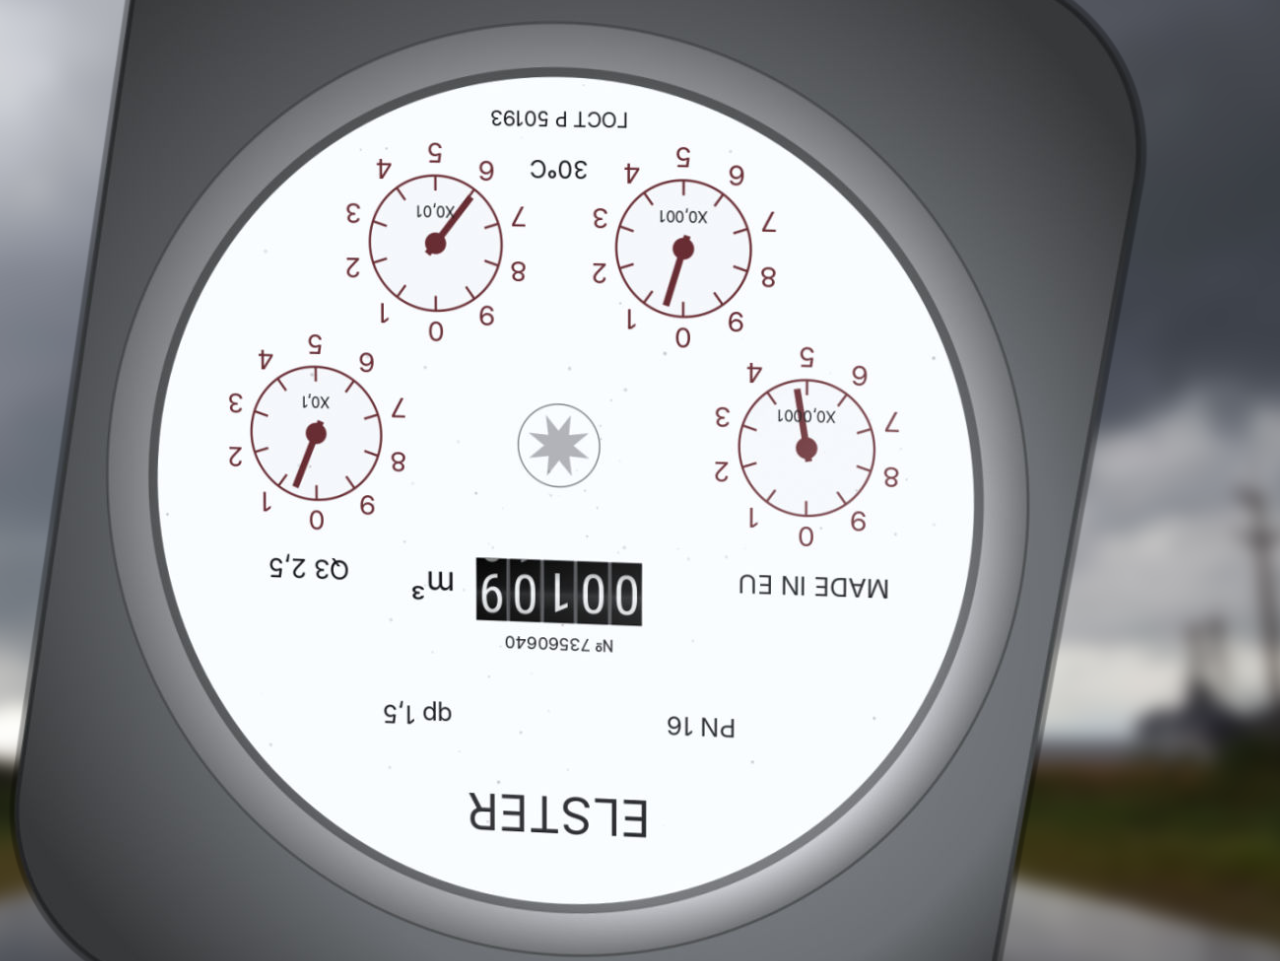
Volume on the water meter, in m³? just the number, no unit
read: 109.0604
